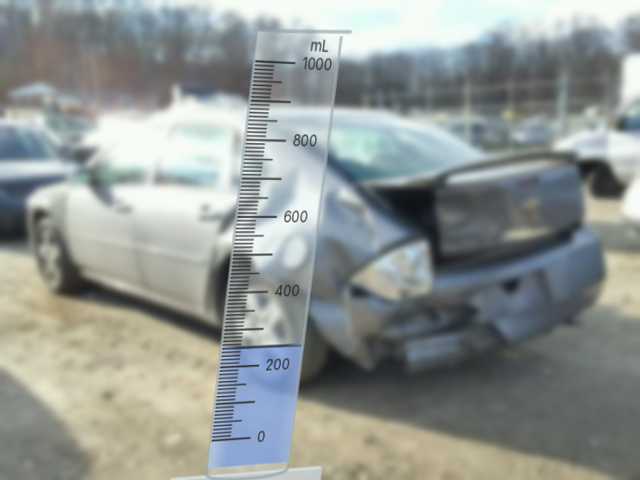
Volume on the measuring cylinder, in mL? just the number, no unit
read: 250
